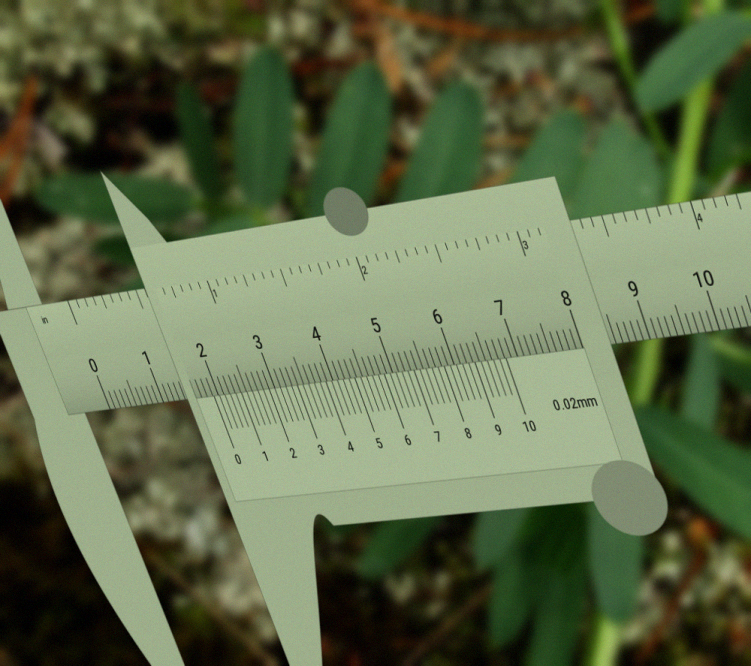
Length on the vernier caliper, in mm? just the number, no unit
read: 19.2
